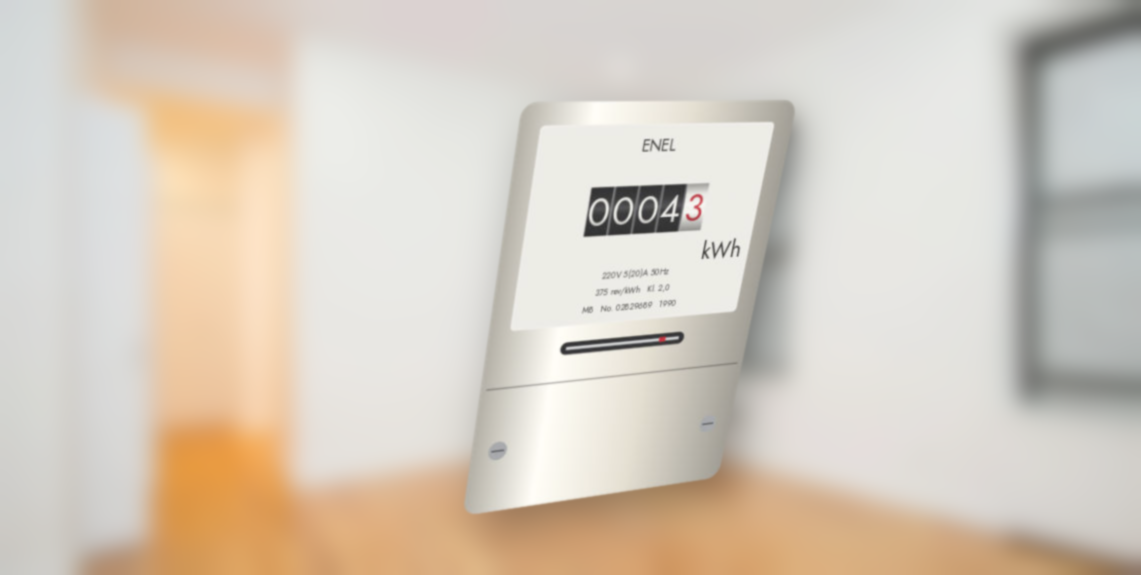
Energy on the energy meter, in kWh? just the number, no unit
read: 4.3
